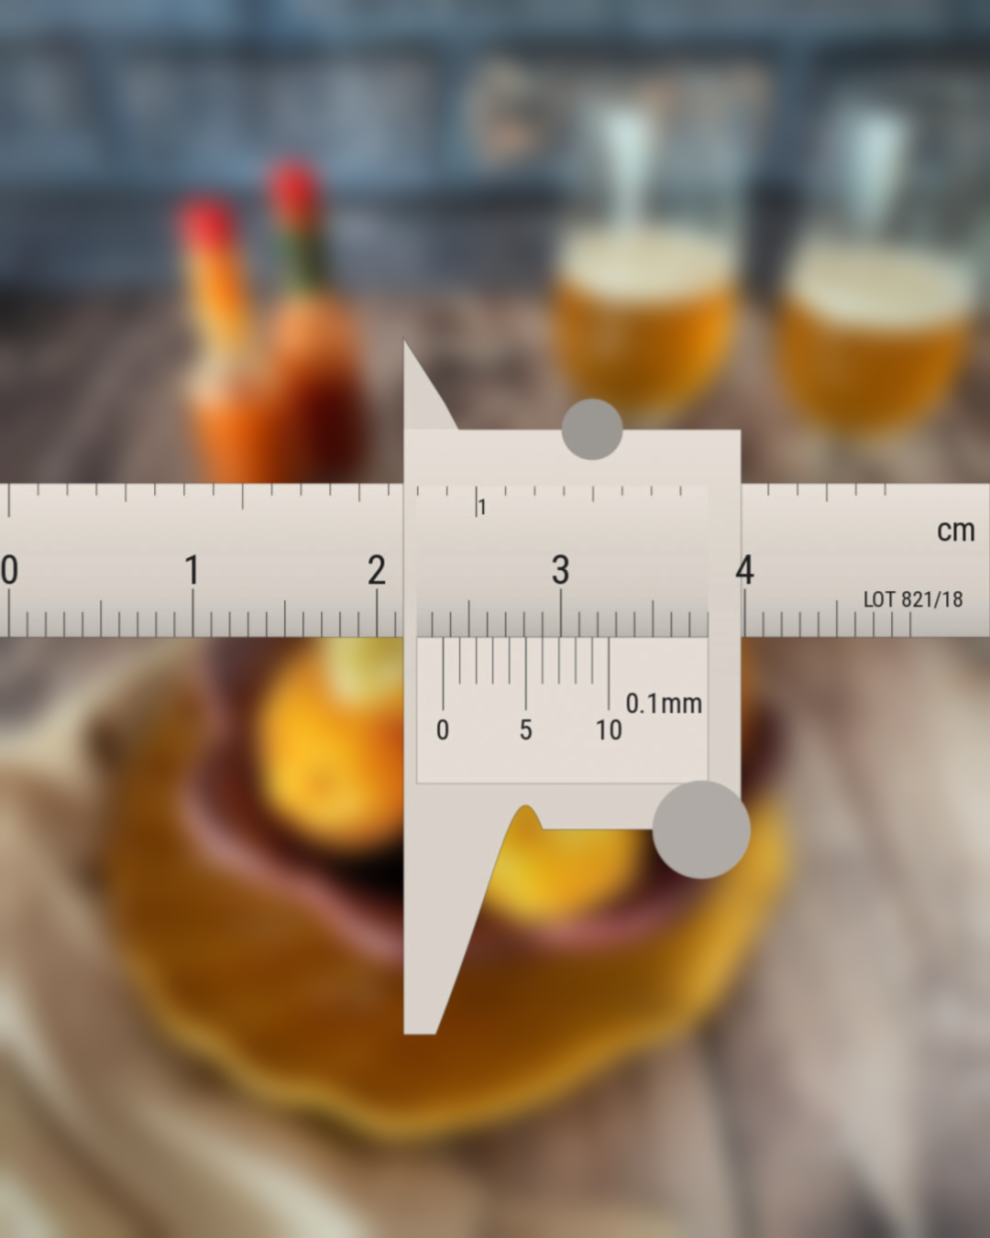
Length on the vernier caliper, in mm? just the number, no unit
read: 23.6
